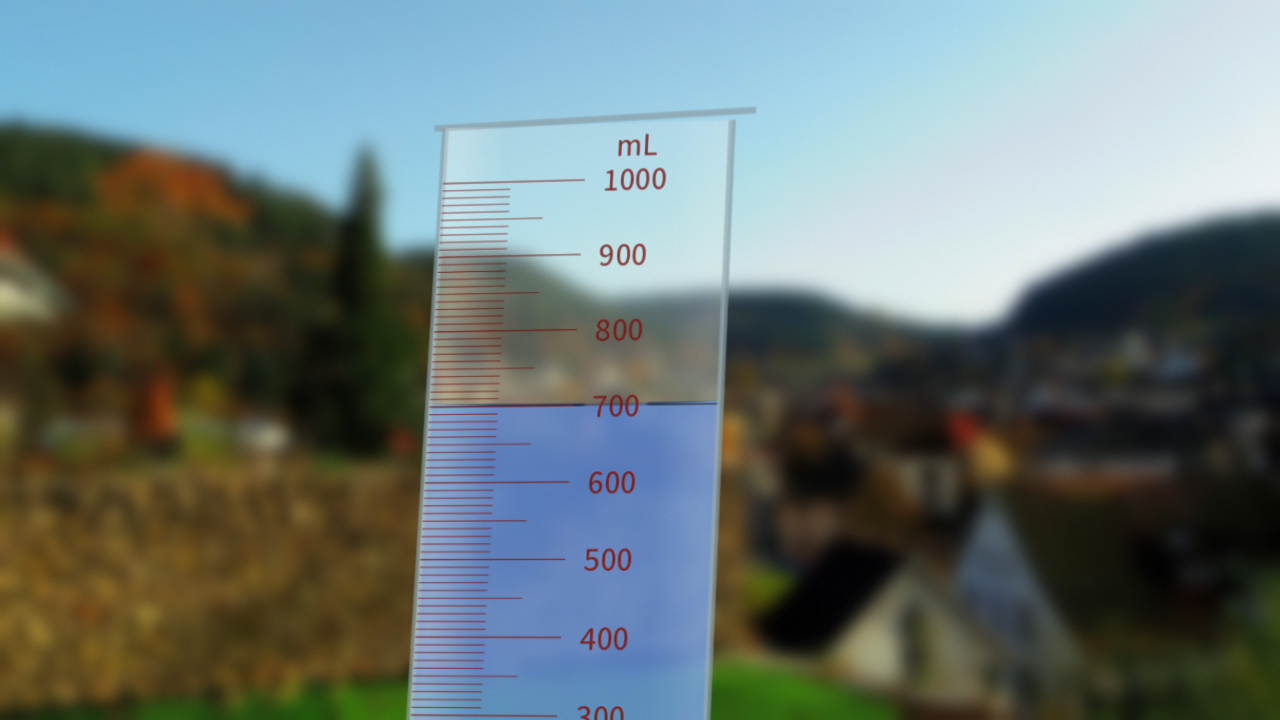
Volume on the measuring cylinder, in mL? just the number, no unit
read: 700
